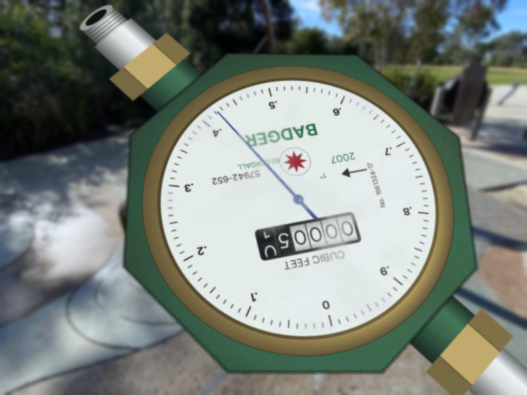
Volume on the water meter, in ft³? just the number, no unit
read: 50.42
